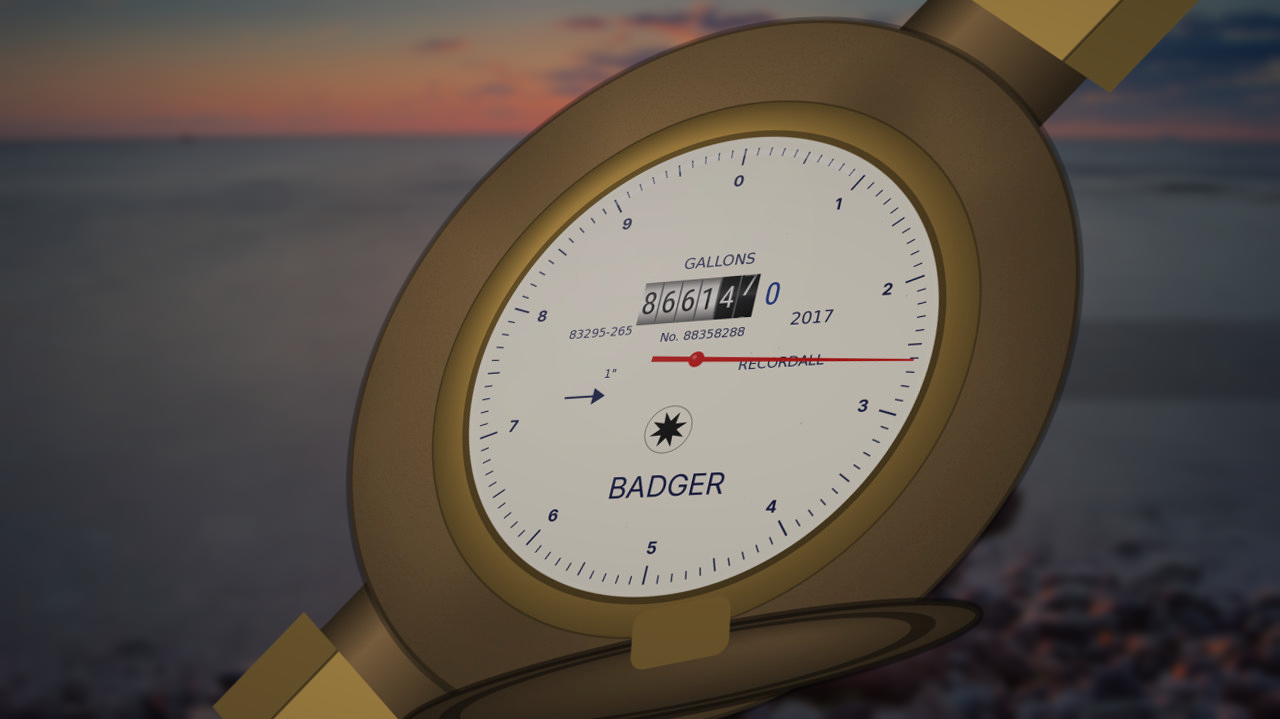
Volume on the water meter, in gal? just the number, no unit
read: 8661472.6
